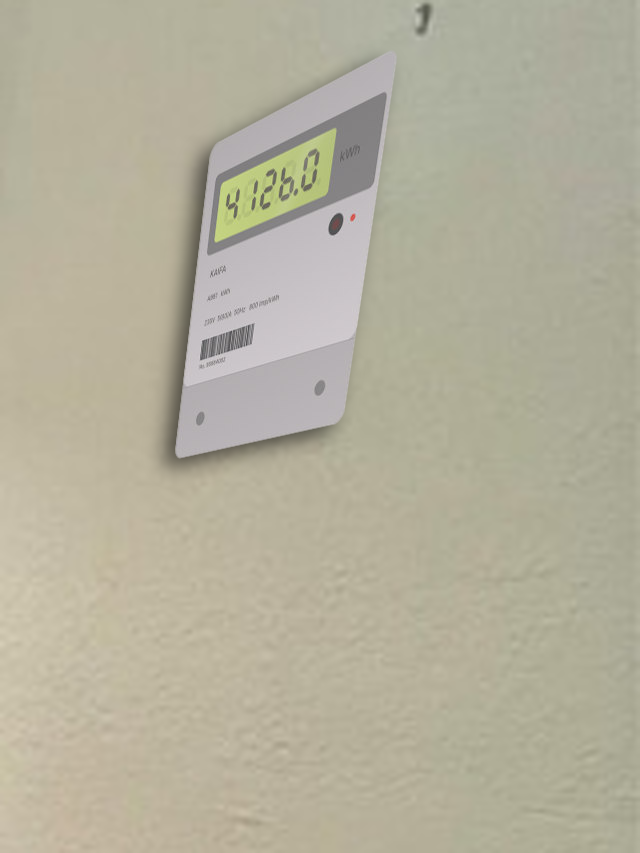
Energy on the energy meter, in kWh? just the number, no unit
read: 4126.0
